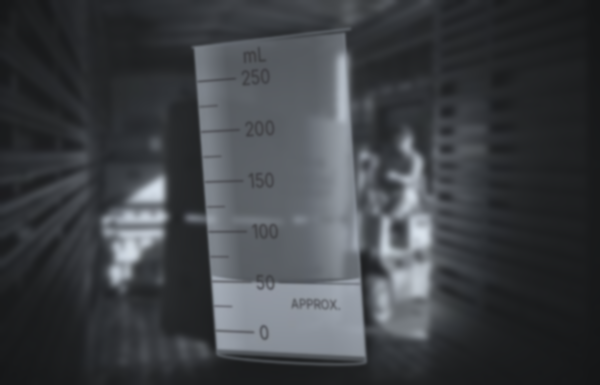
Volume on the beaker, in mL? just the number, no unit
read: 50
